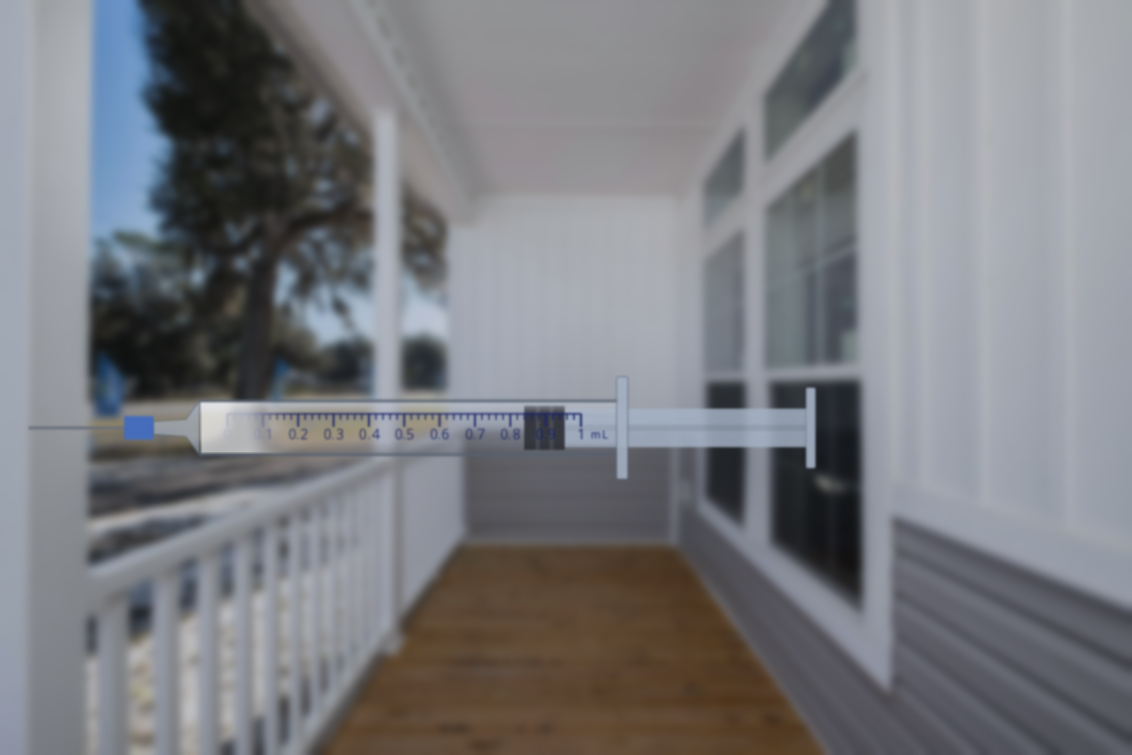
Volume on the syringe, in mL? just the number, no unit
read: 0.84
